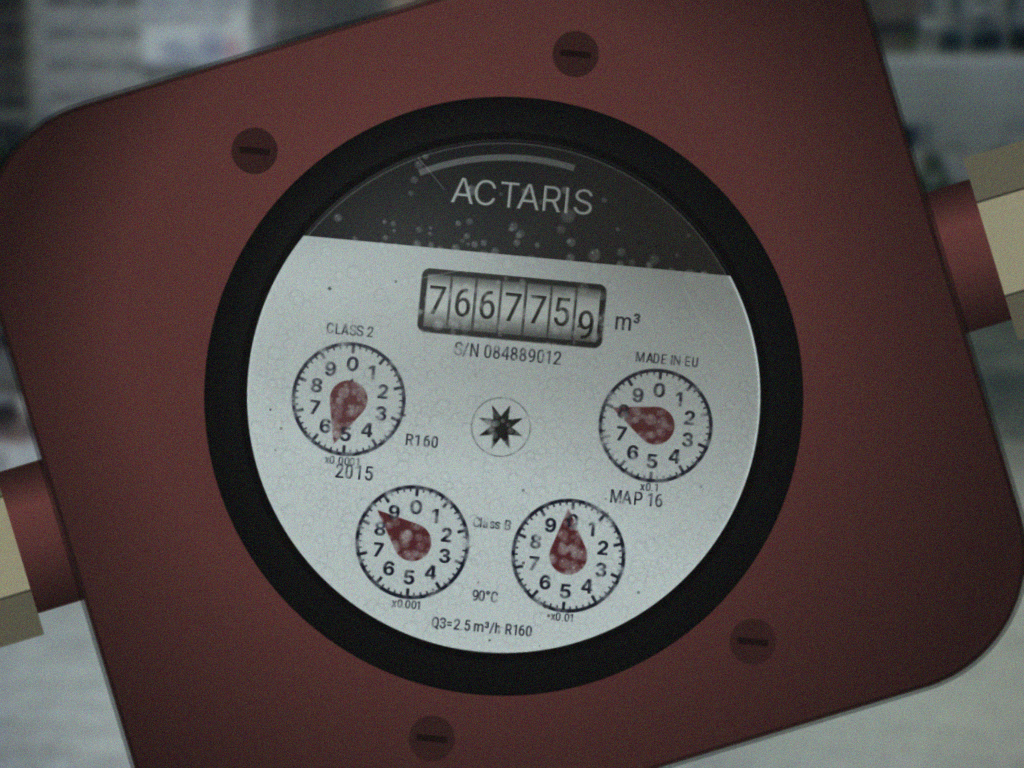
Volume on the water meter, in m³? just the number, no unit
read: 7667758.7985
